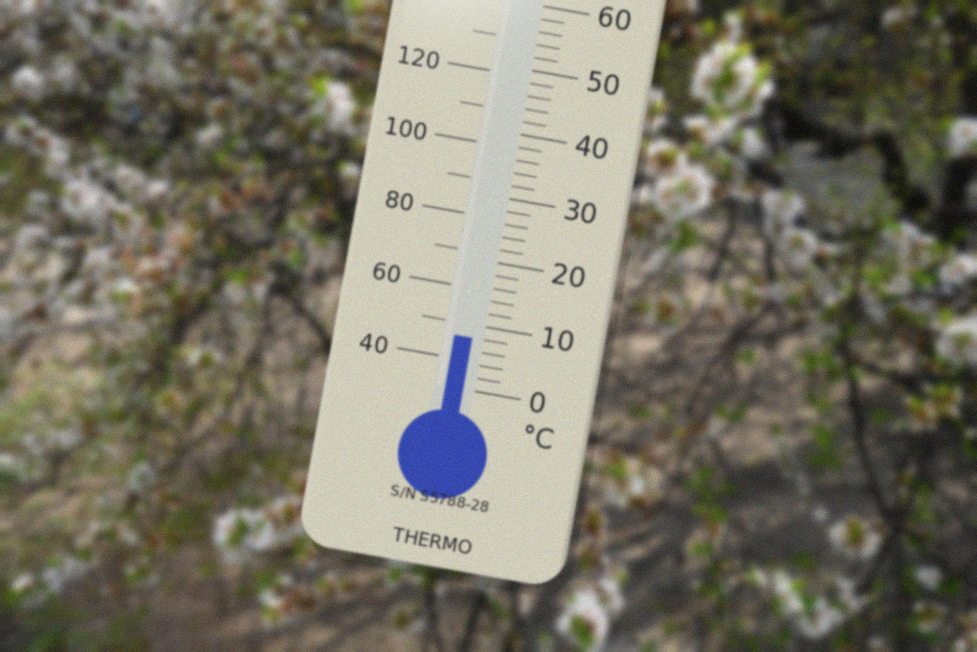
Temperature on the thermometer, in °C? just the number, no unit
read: 8
